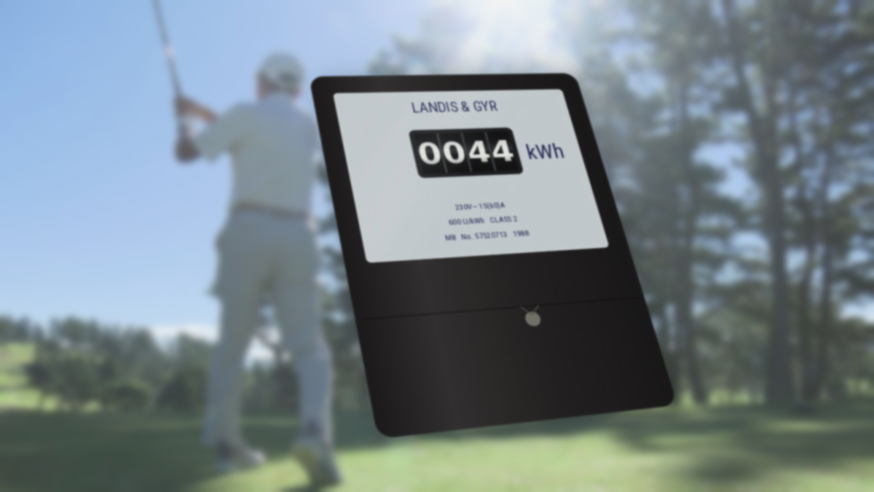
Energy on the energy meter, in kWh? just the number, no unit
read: 44
